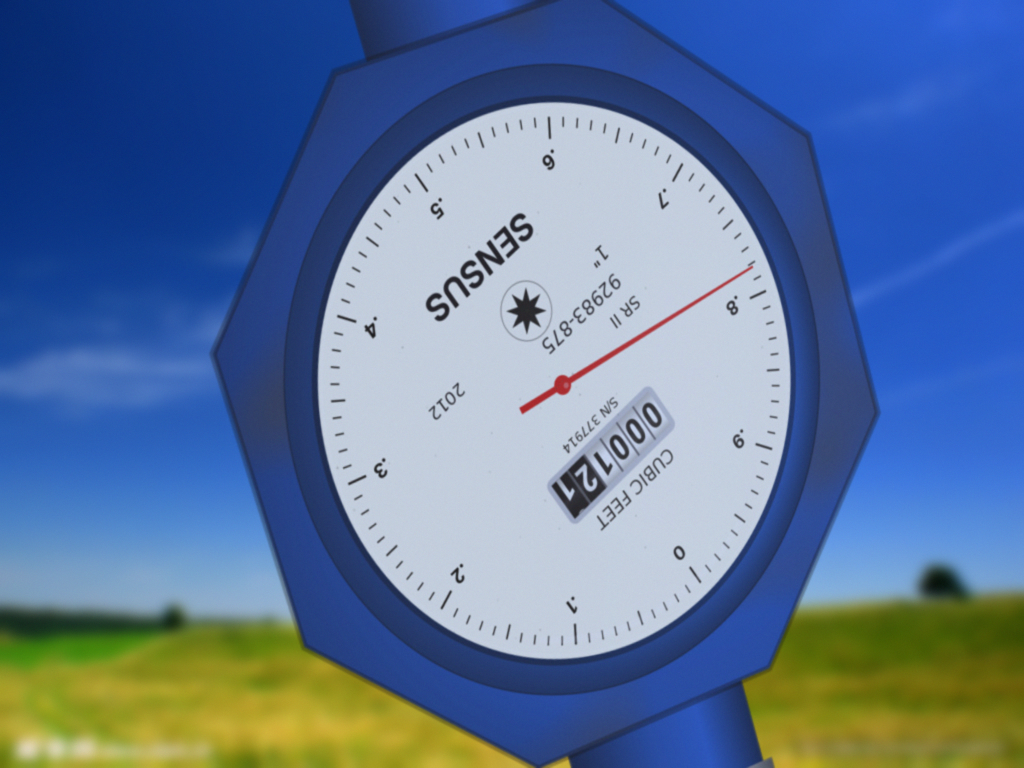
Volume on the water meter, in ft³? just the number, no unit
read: 120.78
